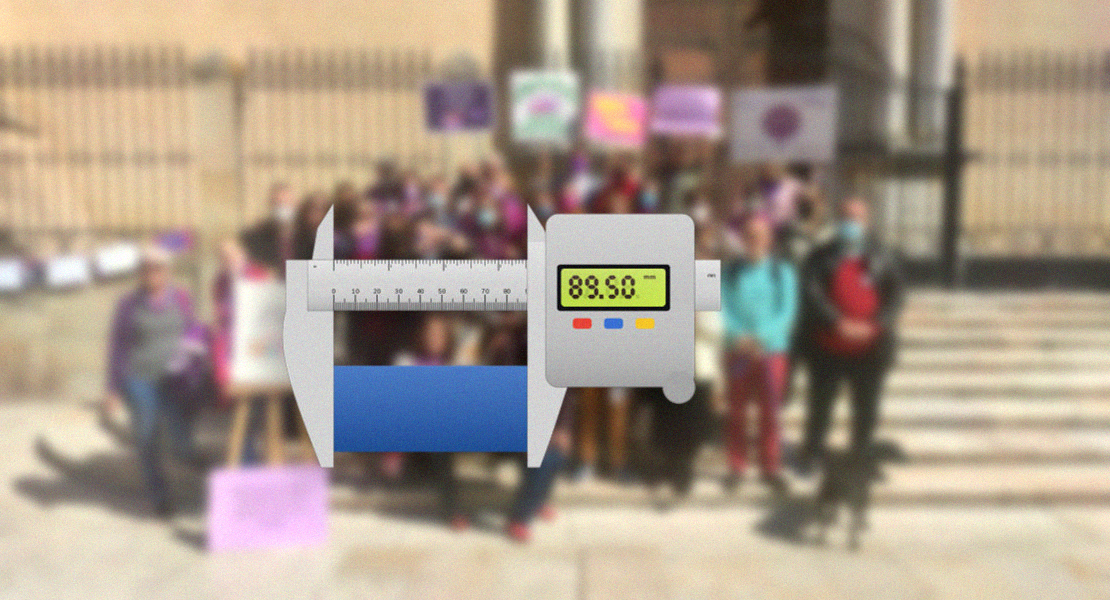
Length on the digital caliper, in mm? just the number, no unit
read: 89.50
